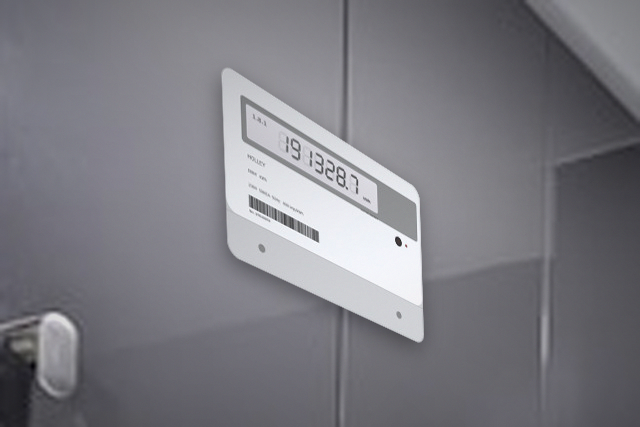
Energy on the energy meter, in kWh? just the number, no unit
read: 191328.7
